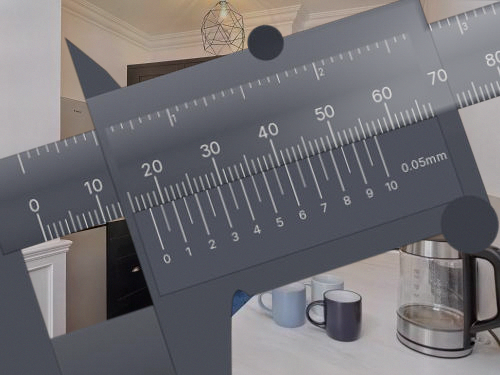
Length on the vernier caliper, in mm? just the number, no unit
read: 17.6
